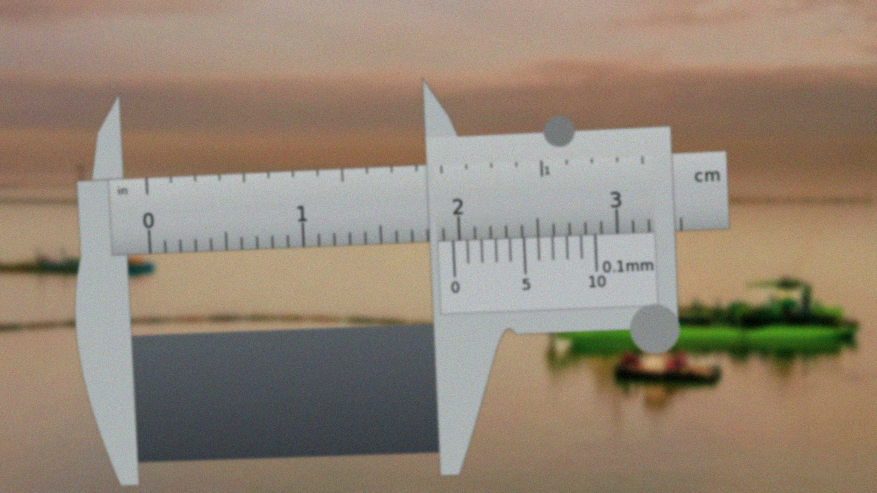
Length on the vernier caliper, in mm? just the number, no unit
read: 19.6
